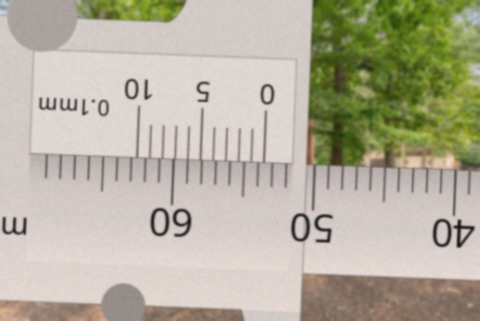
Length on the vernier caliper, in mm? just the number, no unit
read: 53.6
